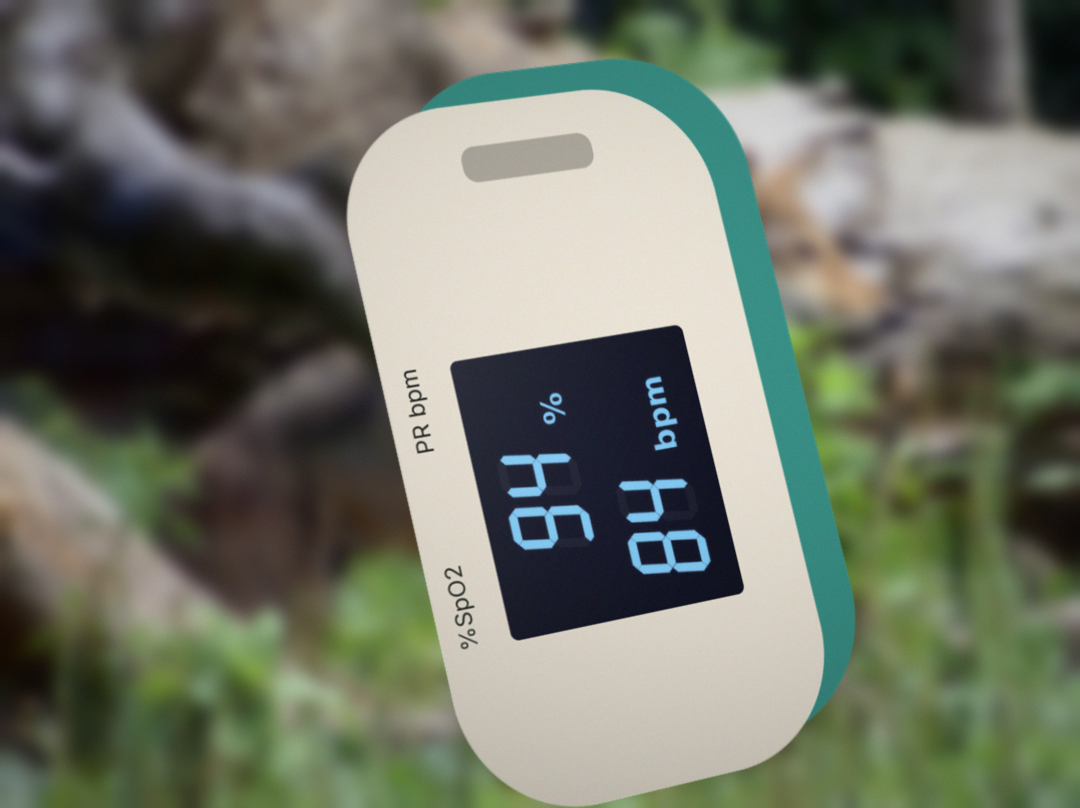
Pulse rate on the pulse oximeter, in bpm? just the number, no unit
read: 84
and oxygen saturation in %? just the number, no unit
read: 94
